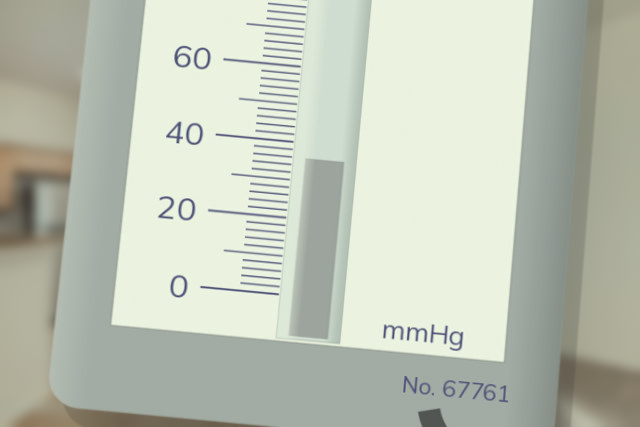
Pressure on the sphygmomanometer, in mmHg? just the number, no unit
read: 36
